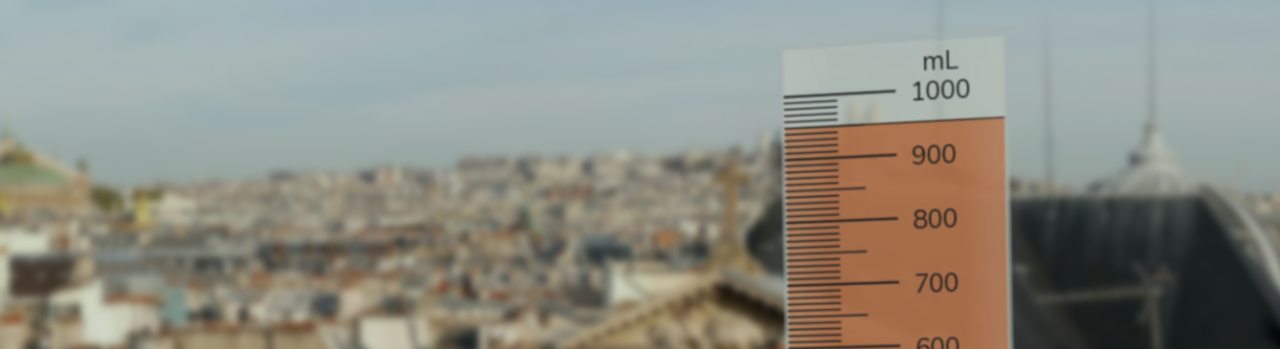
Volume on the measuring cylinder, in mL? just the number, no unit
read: 950
